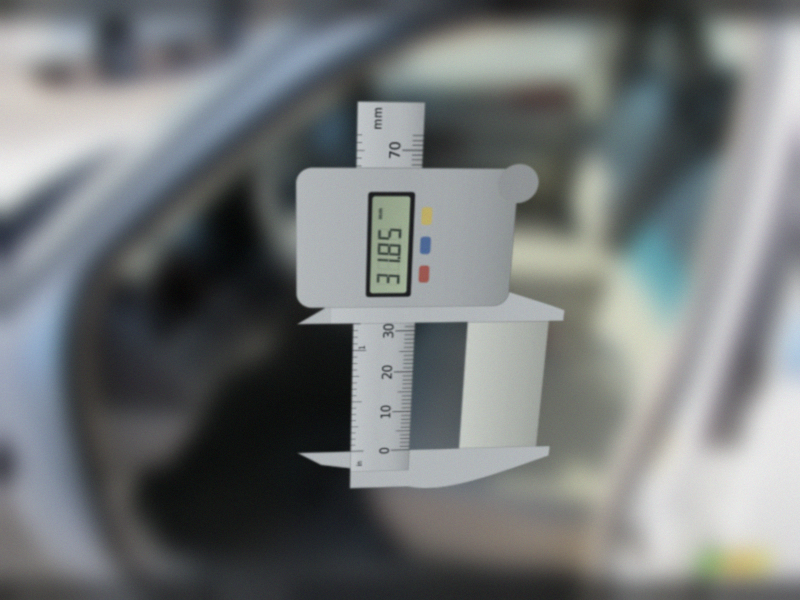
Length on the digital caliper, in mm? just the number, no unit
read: 31.85
